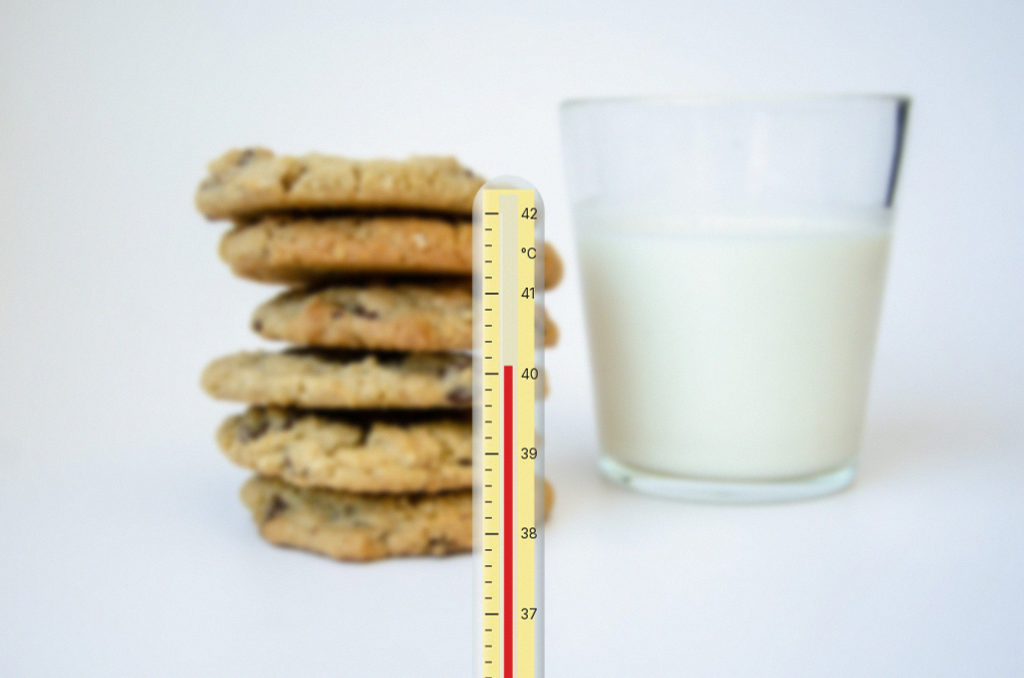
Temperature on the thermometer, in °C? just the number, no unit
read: 40.1
